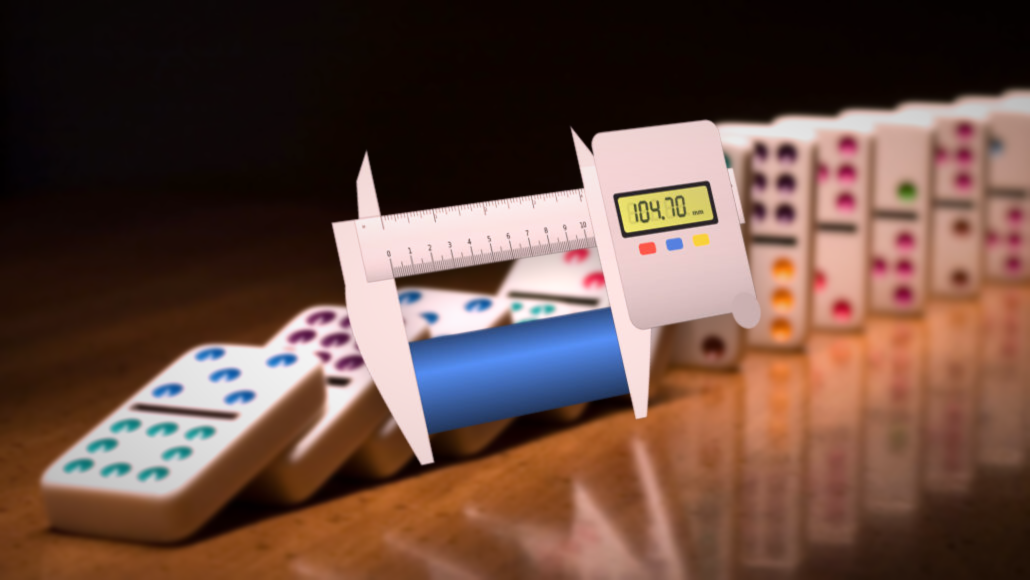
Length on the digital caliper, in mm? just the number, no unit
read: 104.70
